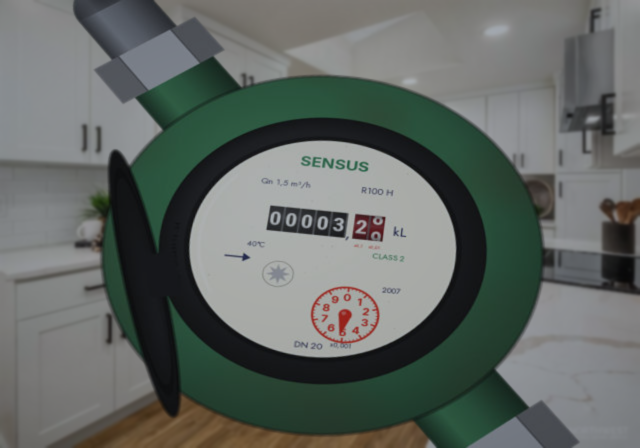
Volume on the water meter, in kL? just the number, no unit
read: 3.285
